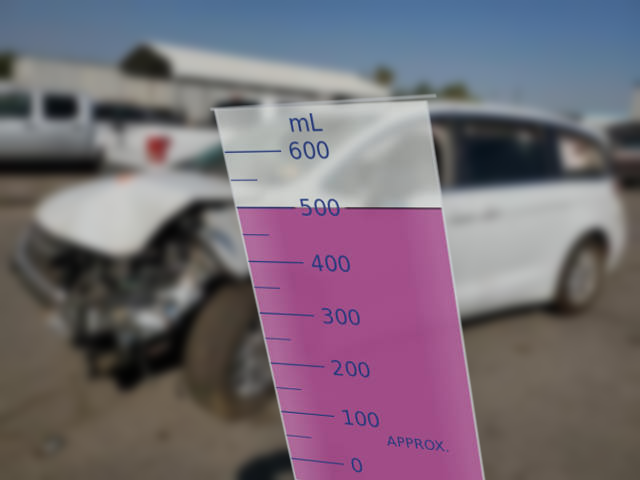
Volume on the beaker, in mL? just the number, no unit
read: 500
